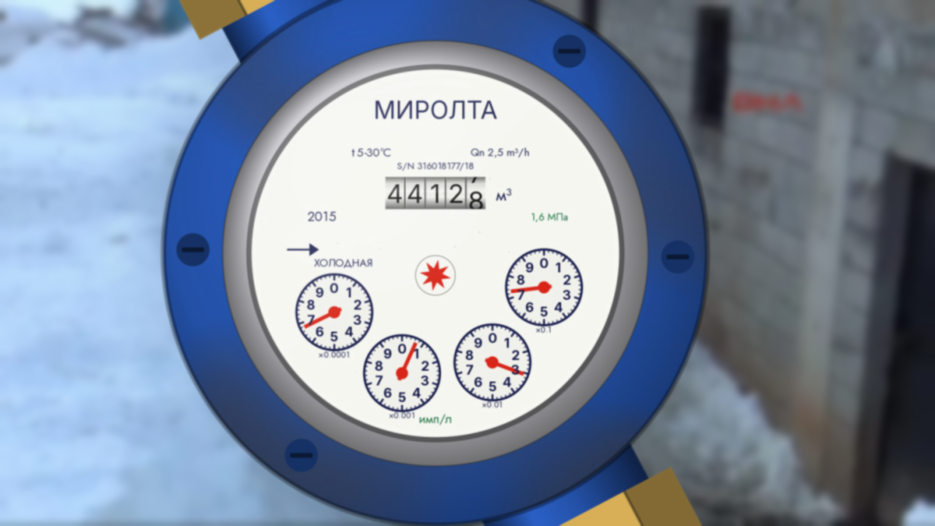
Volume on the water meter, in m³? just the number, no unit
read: 44127.7306
